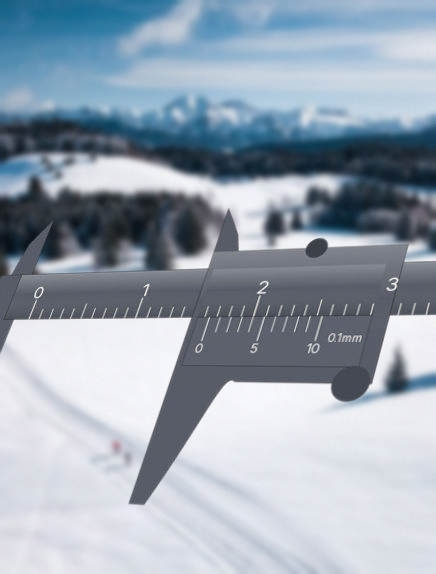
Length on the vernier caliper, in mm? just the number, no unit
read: 16.4
